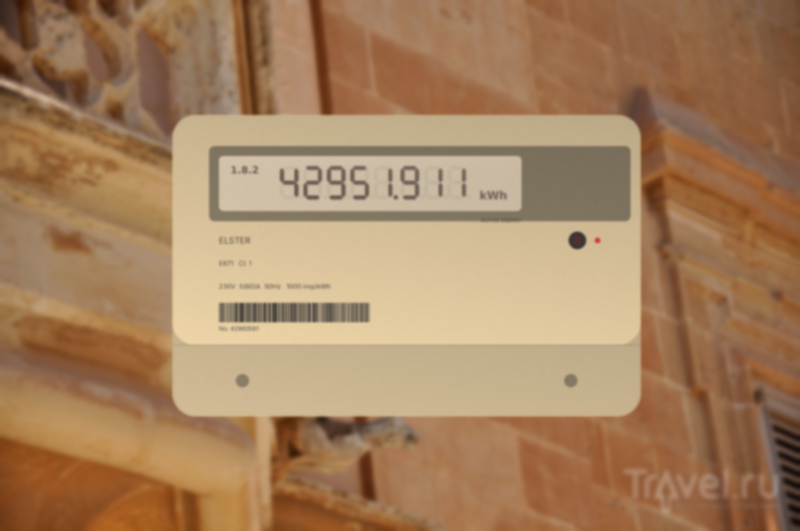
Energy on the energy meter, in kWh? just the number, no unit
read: 42951.911
